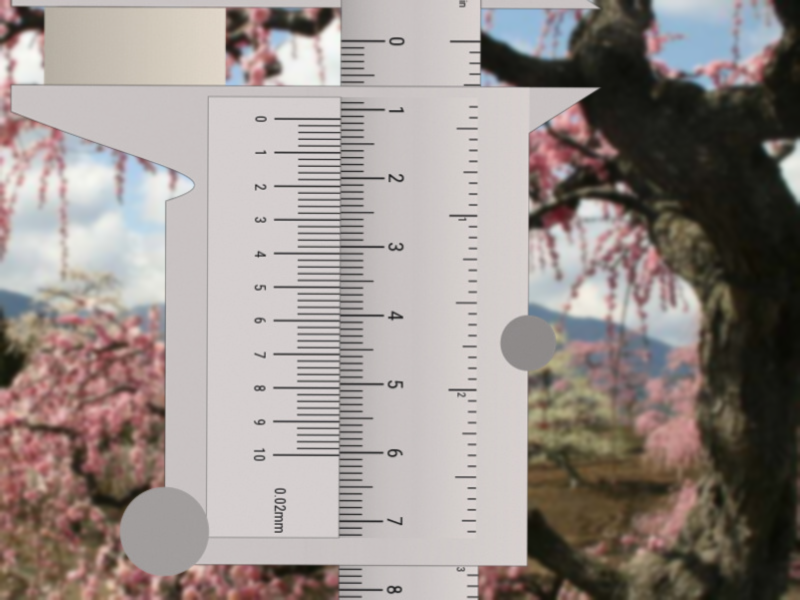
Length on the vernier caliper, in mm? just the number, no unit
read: 11.4
